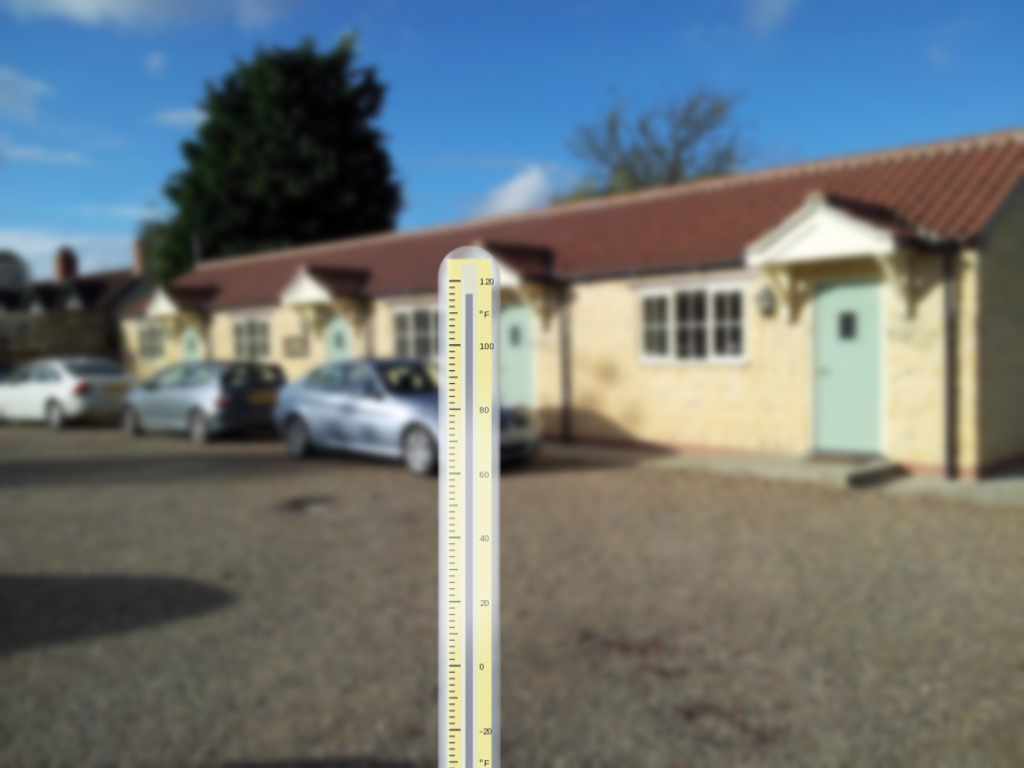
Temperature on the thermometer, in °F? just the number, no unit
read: 116
